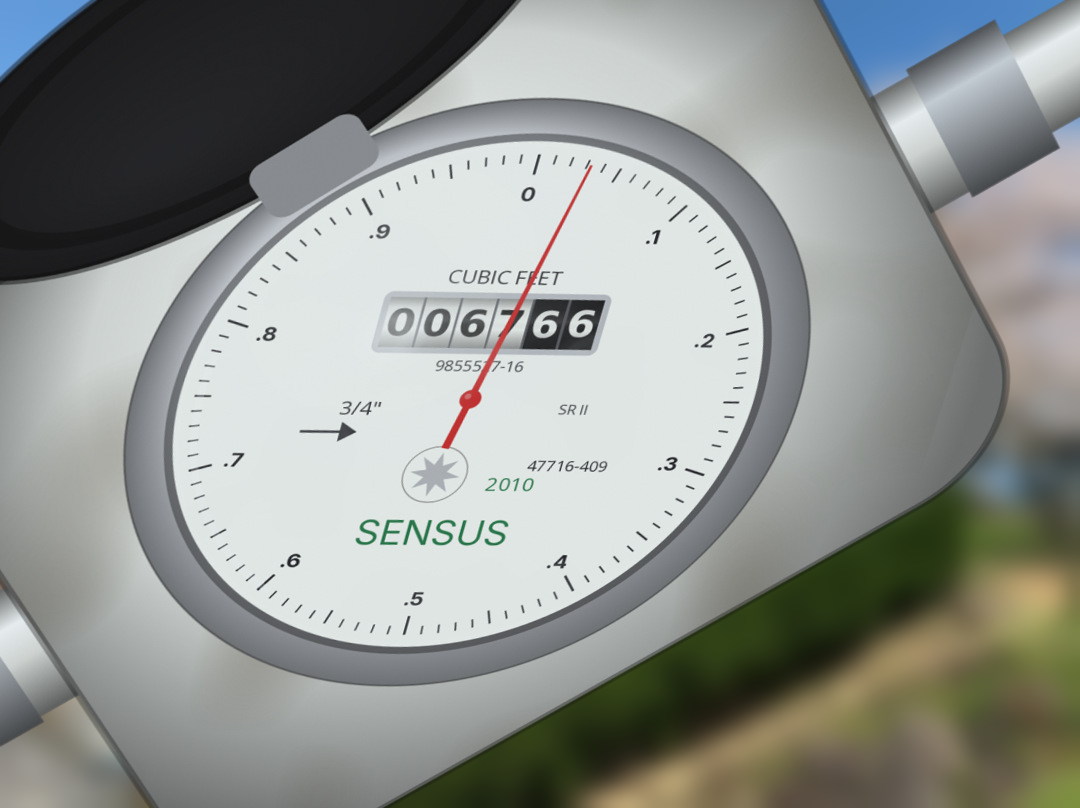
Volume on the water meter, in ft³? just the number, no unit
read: 6766.03
